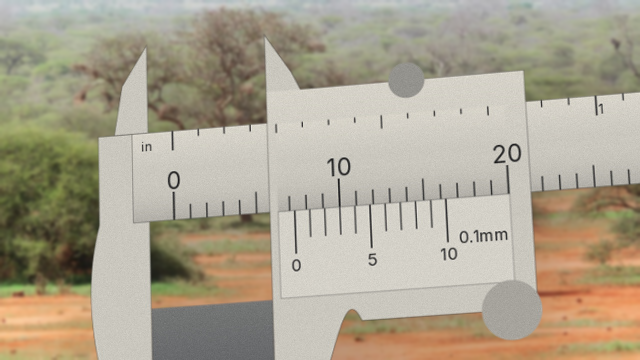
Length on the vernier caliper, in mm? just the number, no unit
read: 7.3
